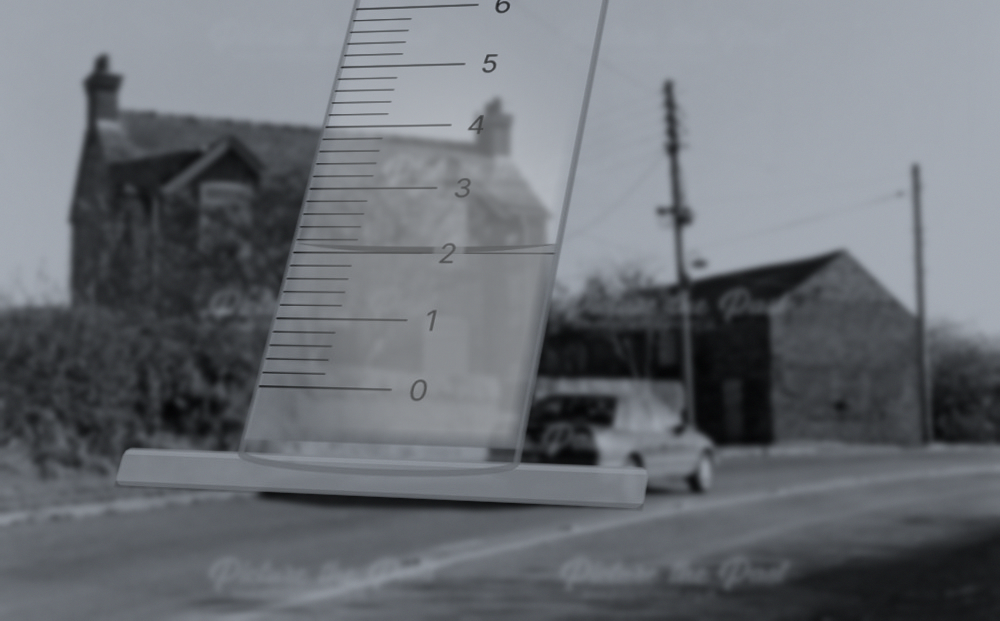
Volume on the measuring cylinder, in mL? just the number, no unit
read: 2
